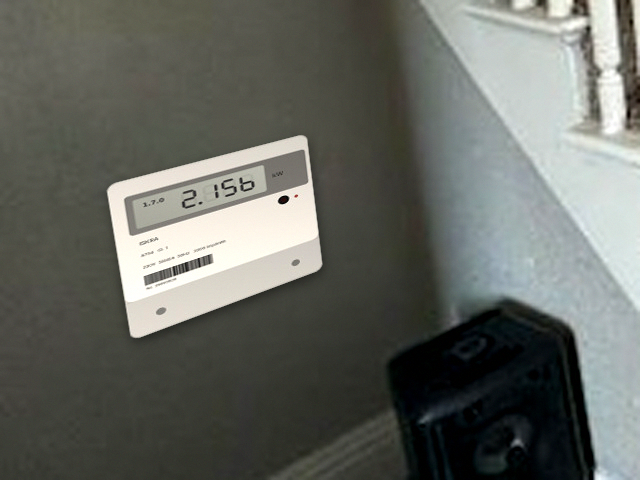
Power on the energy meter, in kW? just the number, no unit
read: 2.156
